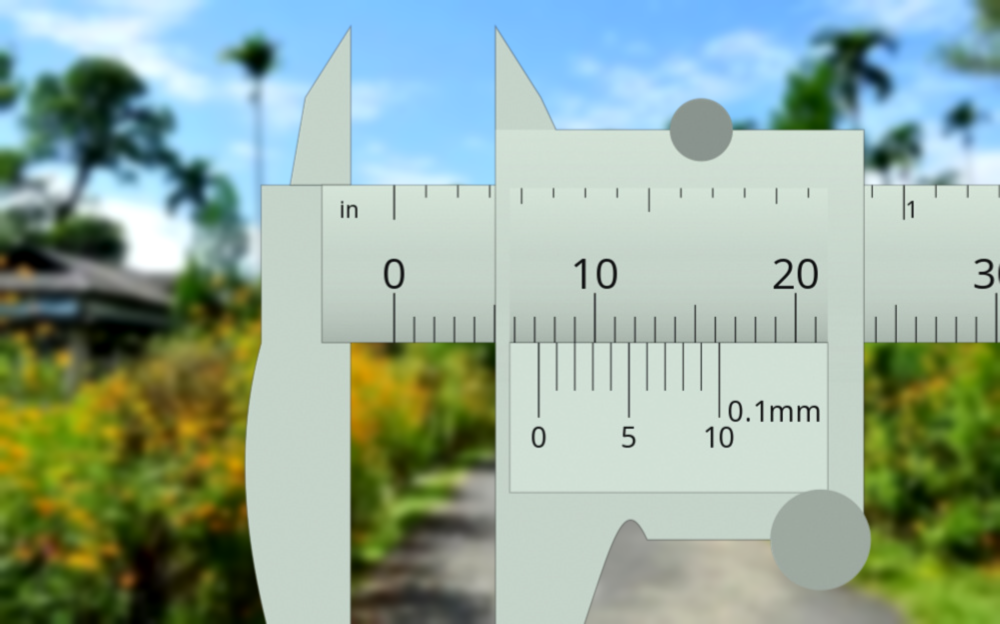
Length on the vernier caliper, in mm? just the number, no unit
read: 7.2
